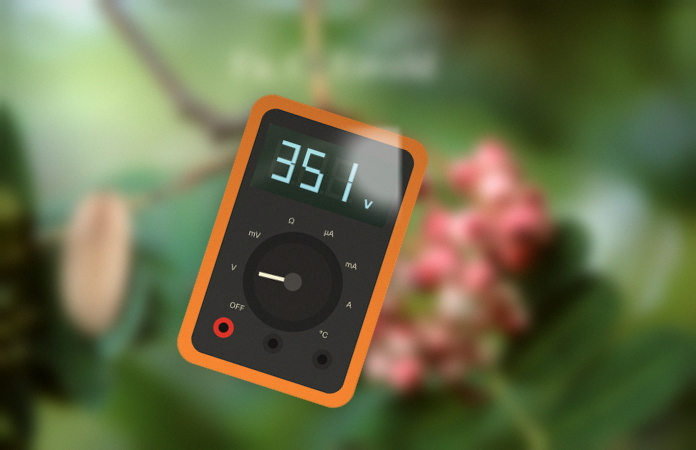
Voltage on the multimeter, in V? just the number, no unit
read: 351
